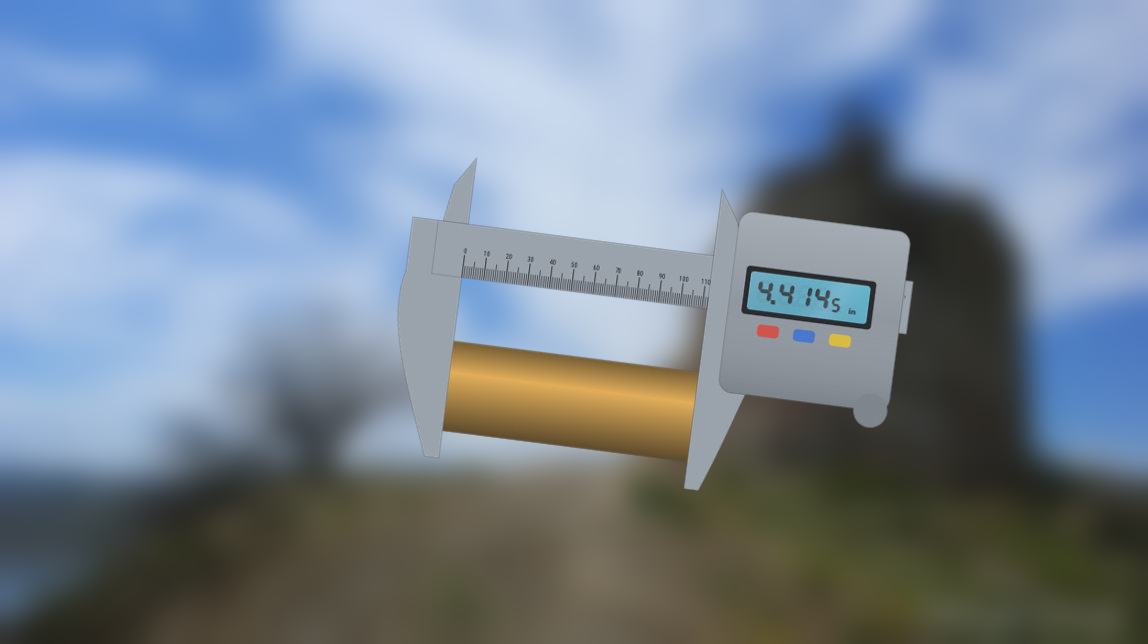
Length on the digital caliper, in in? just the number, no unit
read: 4.4145
